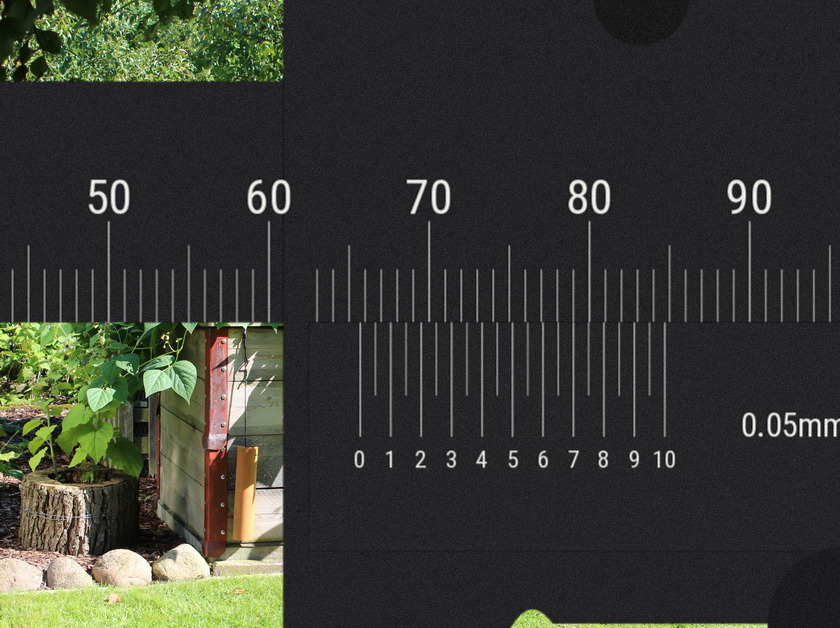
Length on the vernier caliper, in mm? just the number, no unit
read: 65.7
